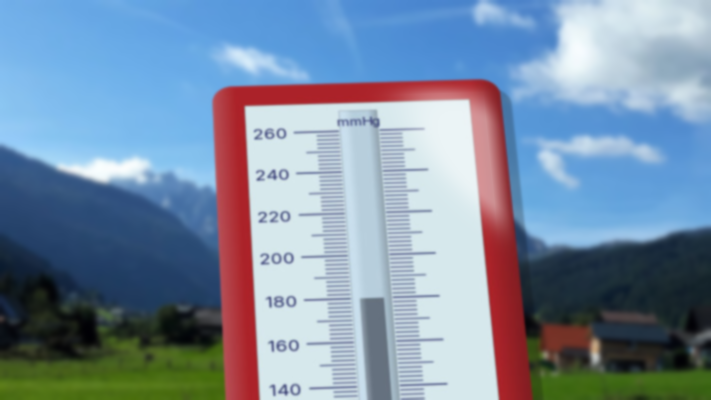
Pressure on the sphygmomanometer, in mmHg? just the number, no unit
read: 180
